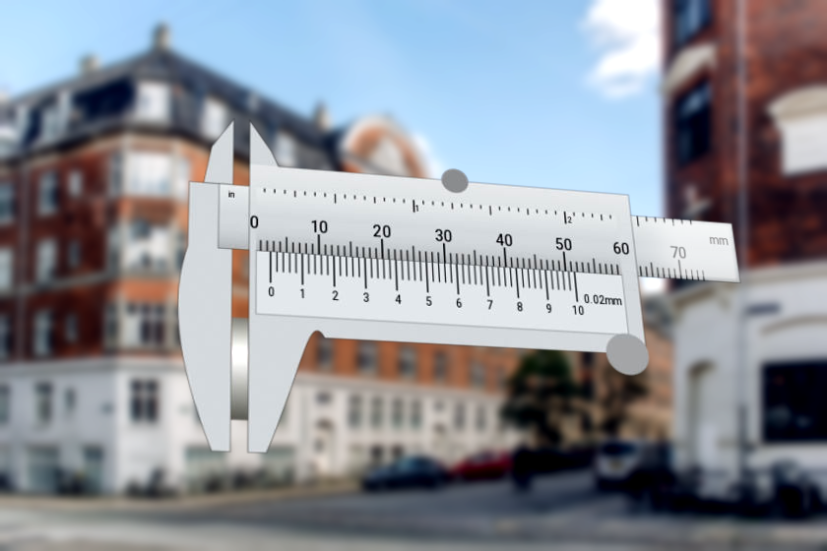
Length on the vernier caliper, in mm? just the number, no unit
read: 2.5
